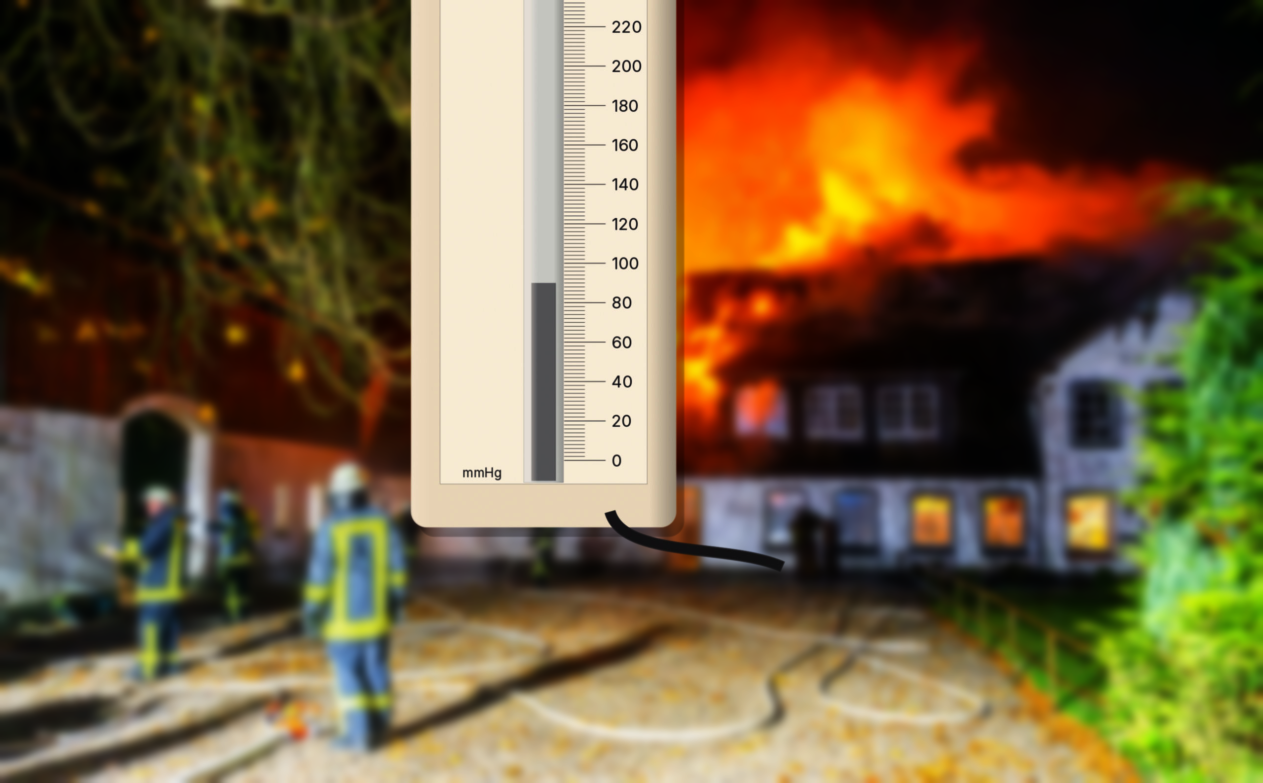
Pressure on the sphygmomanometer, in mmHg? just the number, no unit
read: 90
